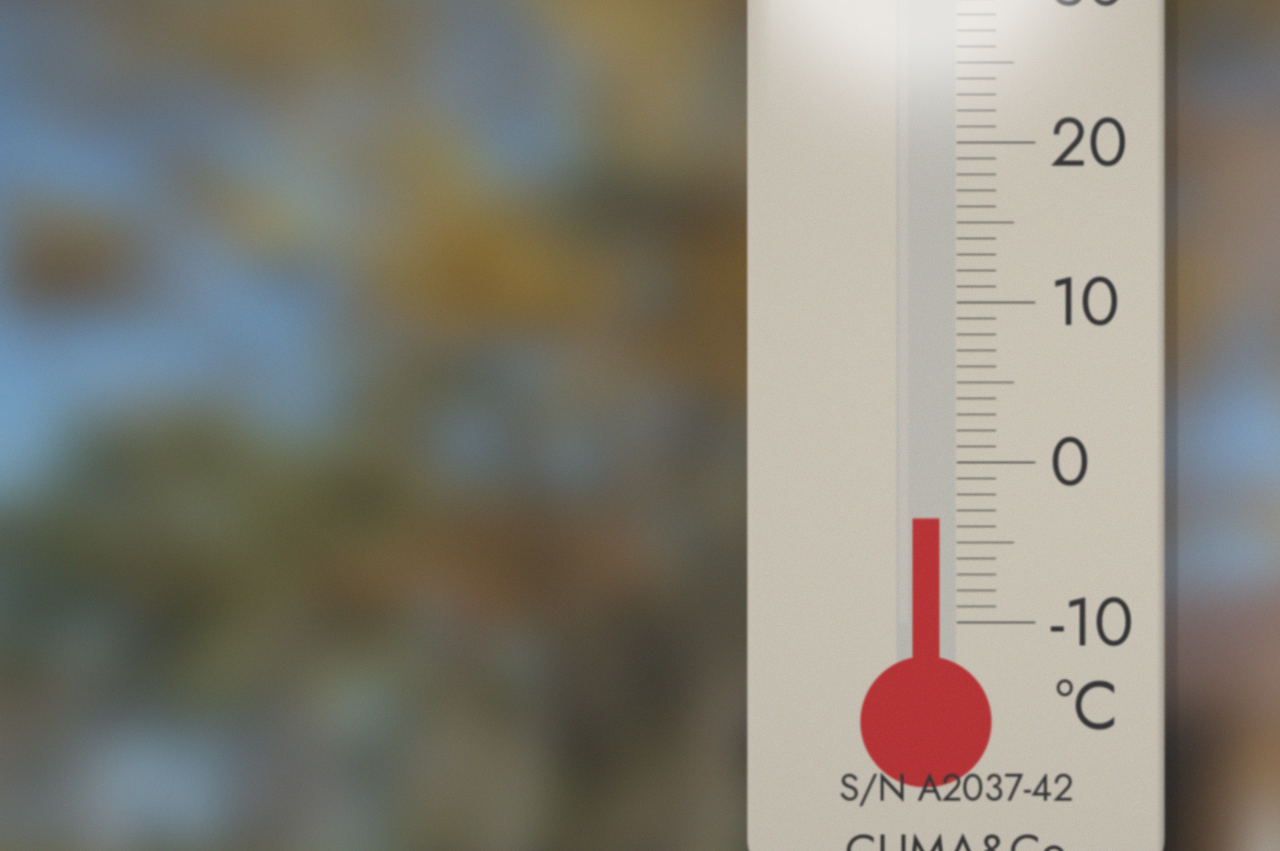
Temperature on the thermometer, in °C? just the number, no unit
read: -3.5
